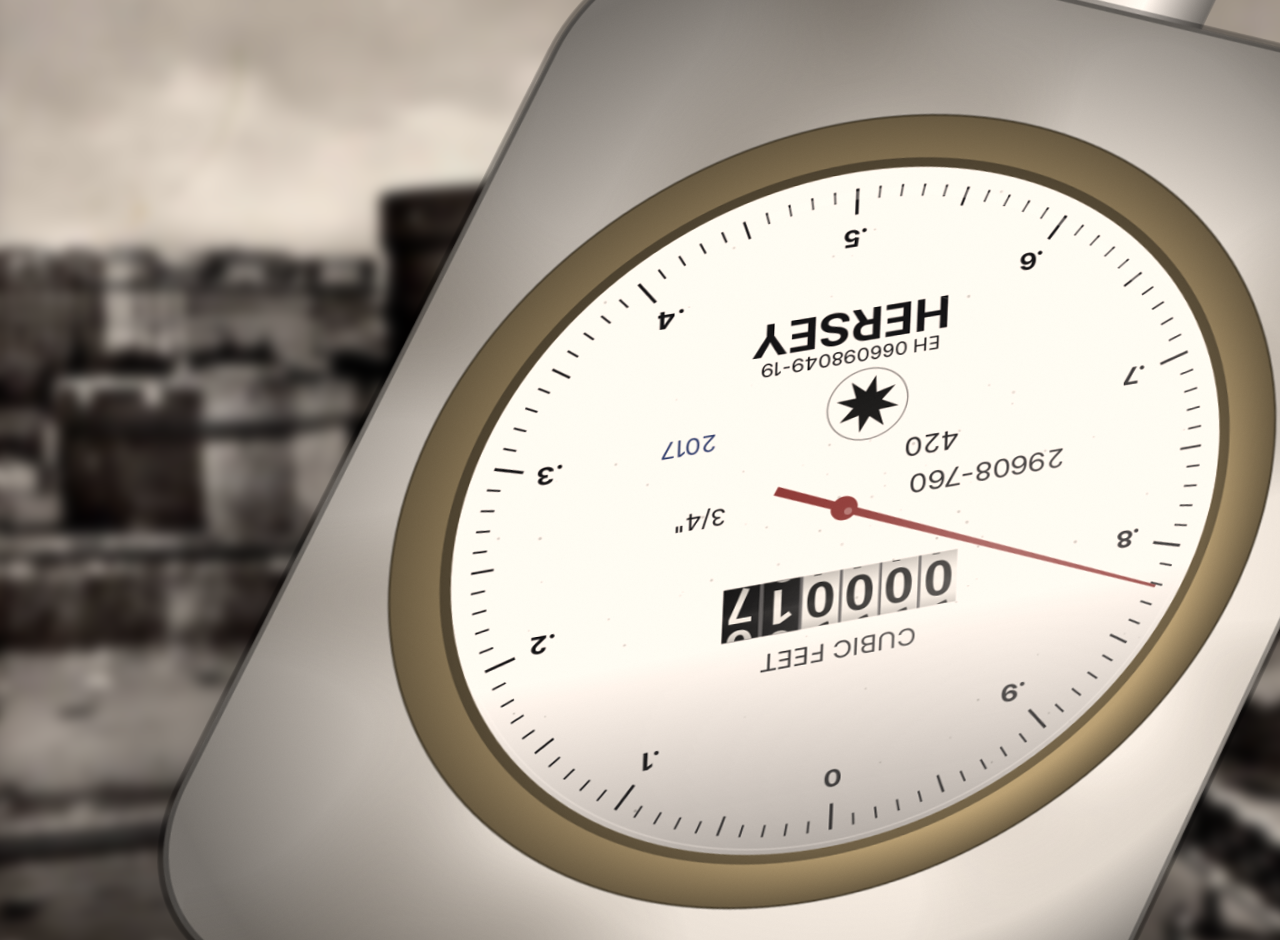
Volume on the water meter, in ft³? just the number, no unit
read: 16.82
